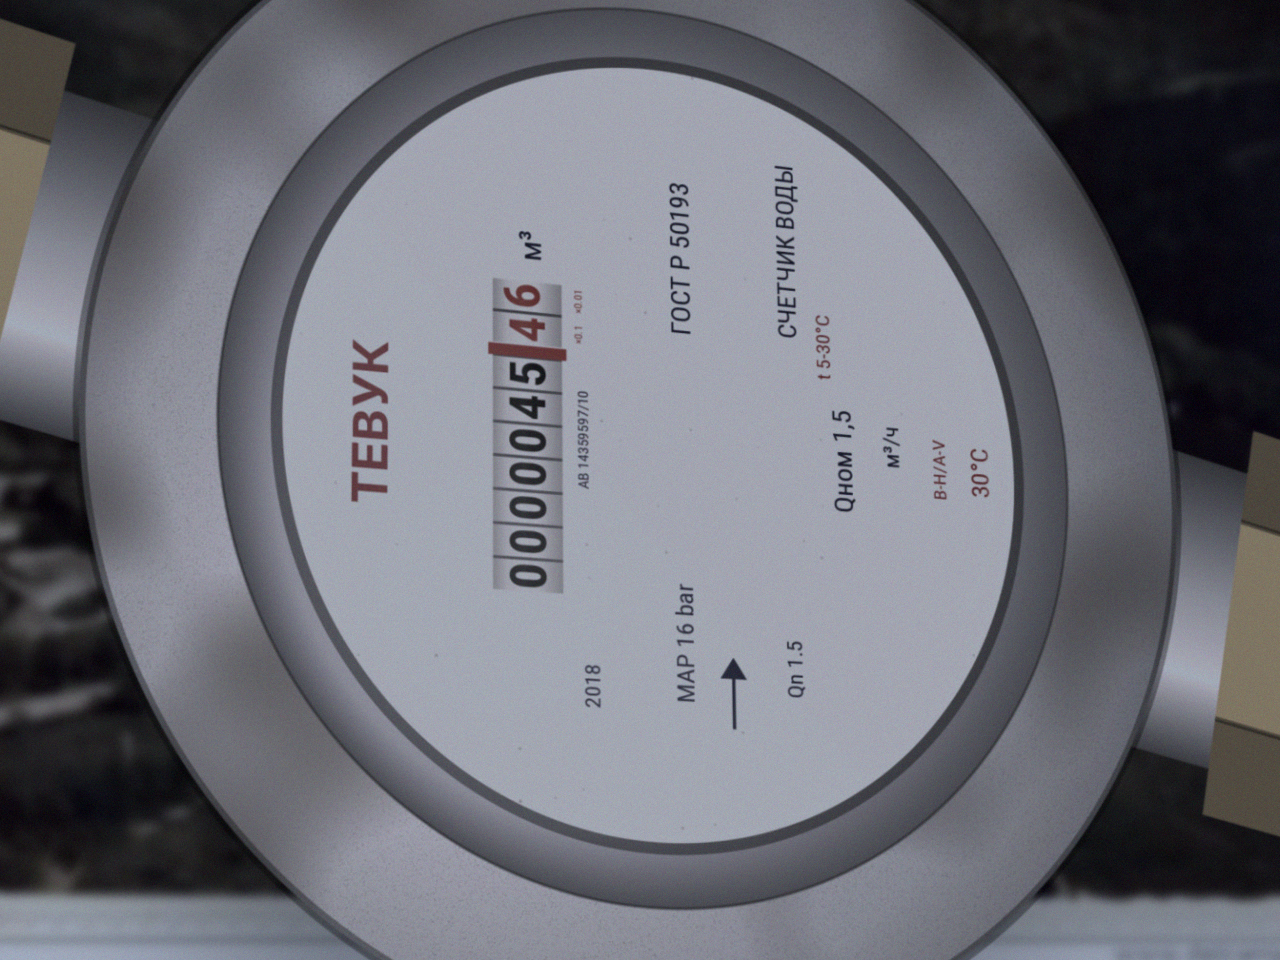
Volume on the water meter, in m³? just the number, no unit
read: 45.46
